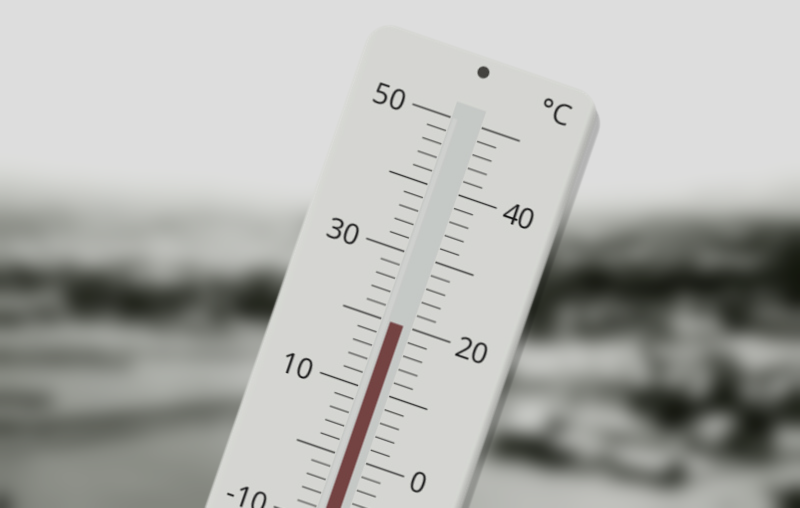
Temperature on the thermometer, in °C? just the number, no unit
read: 20
